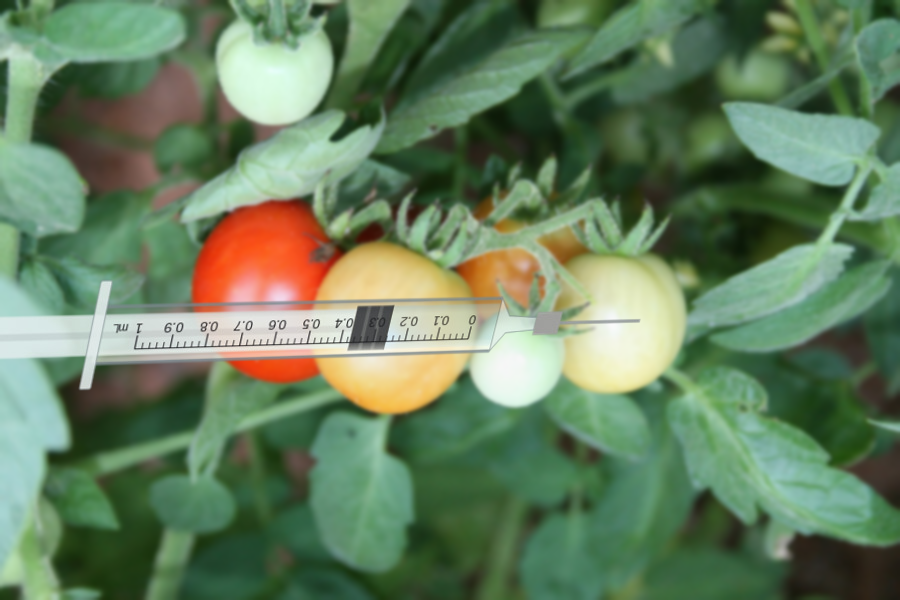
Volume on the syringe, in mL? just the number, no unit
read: 0.26
